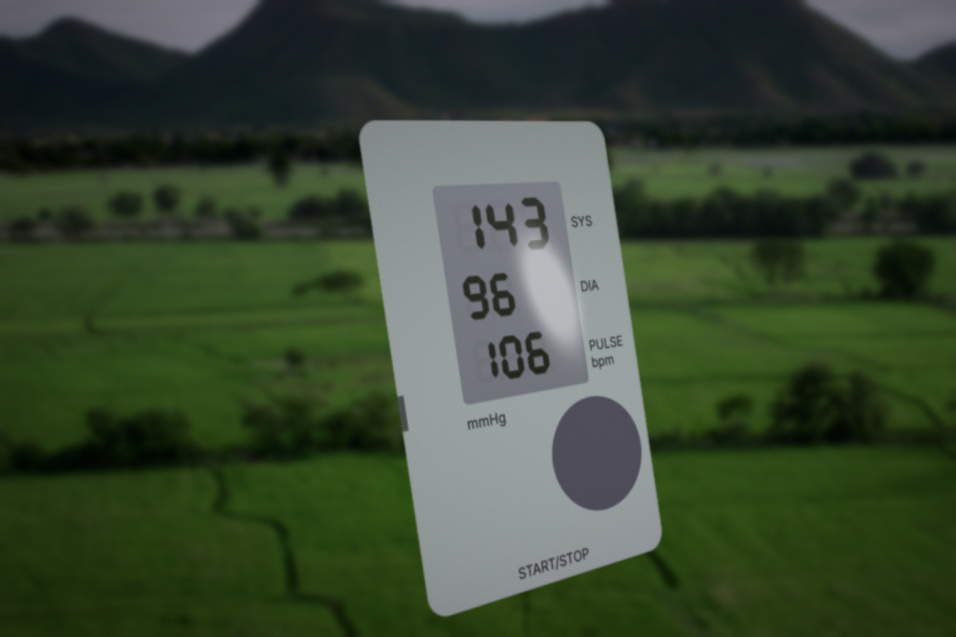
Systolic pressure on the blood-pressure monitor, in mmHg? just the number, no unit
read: 143
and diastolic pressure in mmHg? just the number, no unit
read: 96
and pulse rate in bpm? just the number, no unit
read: 106
